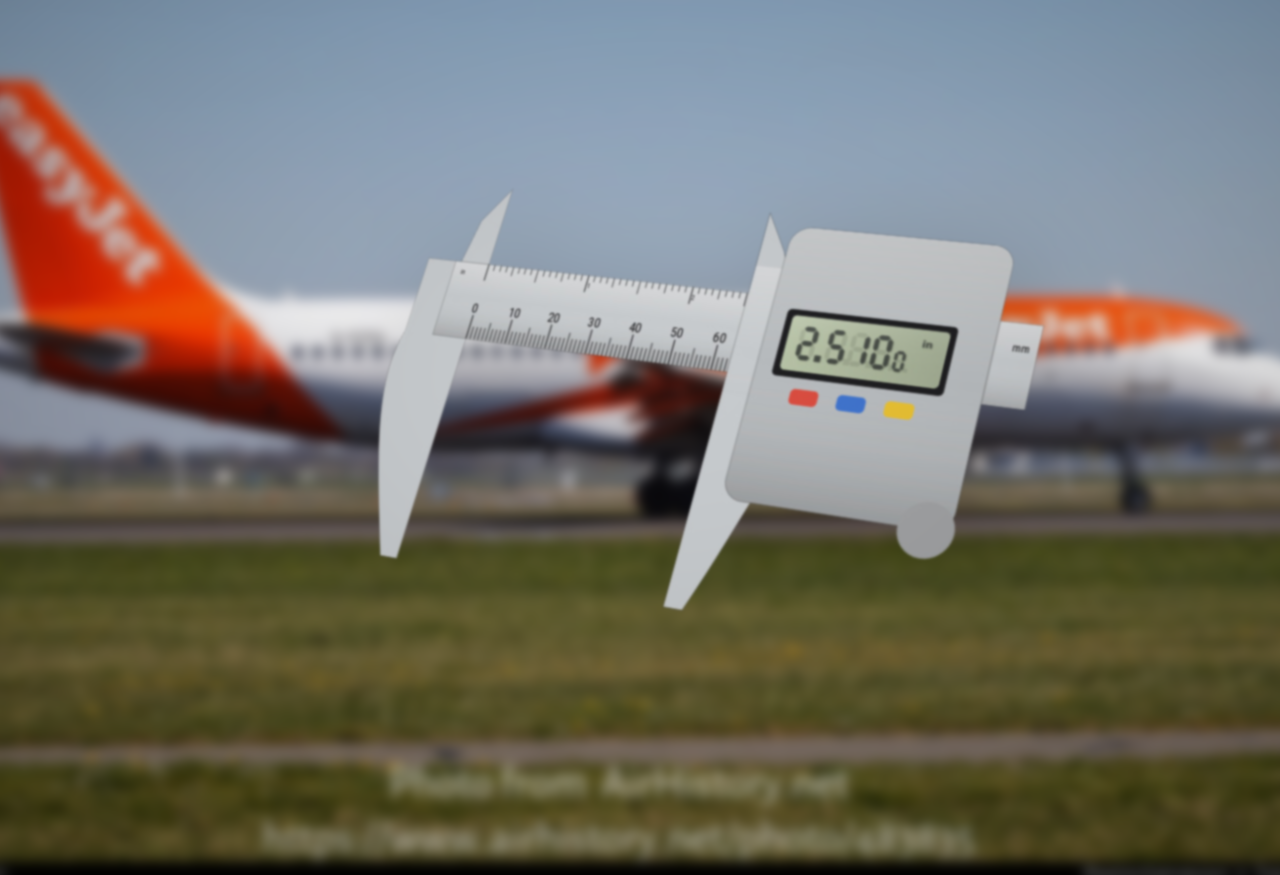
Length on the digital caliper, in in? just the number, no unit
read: 2.5100
